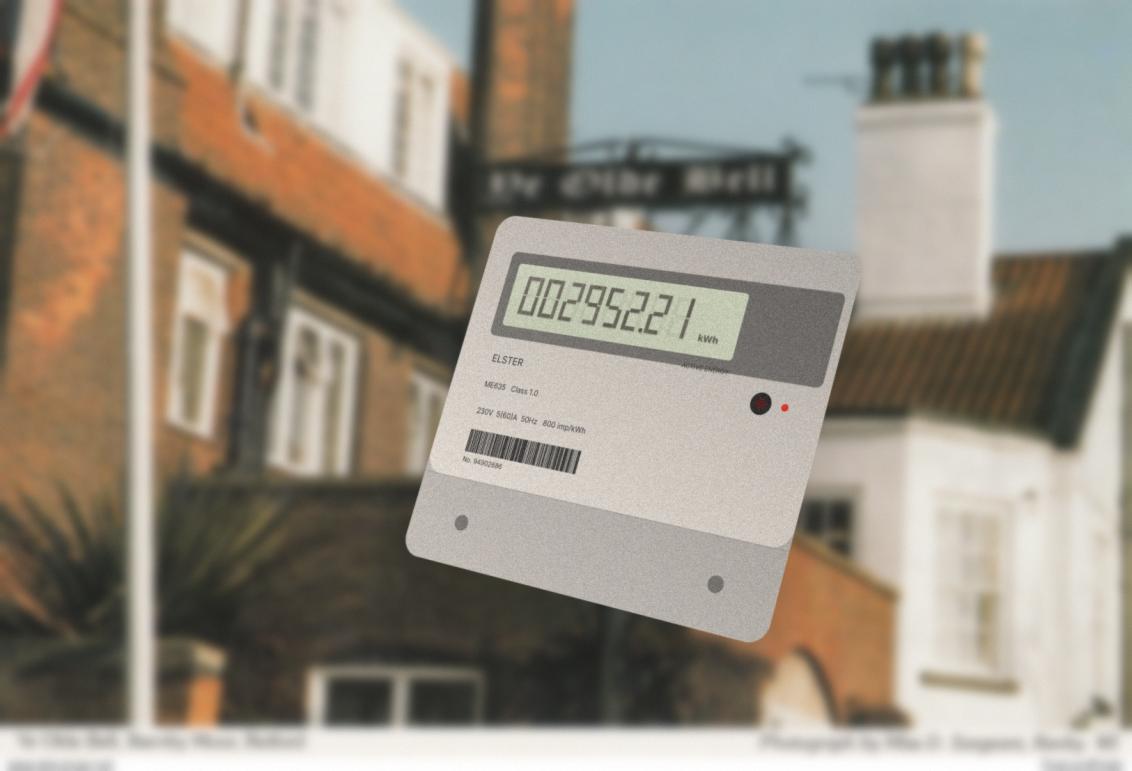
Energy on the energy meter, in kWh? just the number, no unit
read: 2952.21
